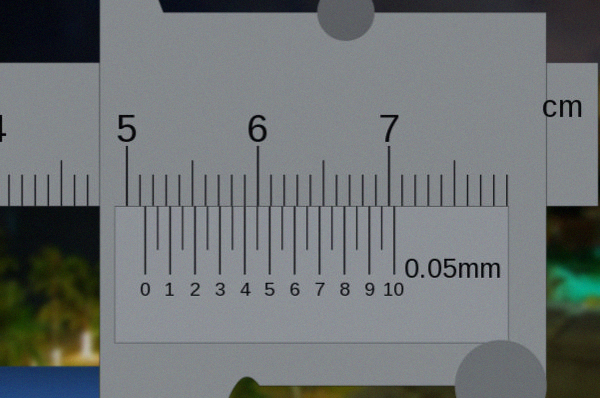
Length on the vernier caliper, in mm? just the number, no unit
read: 51.4
